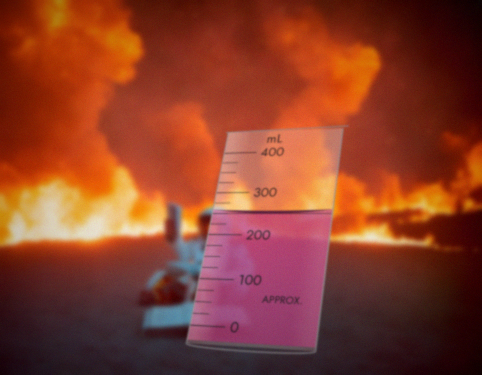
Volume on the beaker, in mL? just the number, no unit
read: 250
